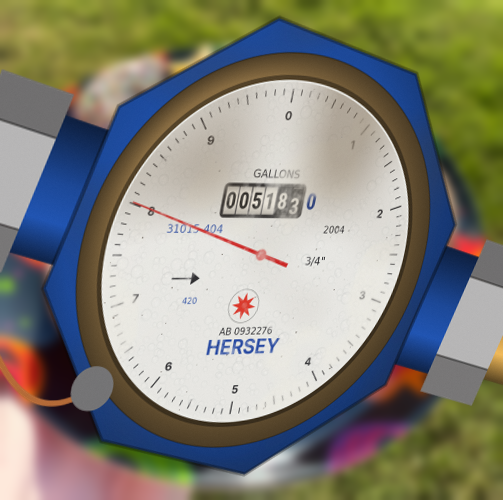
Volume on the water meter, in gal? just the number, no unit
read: 51828.0
